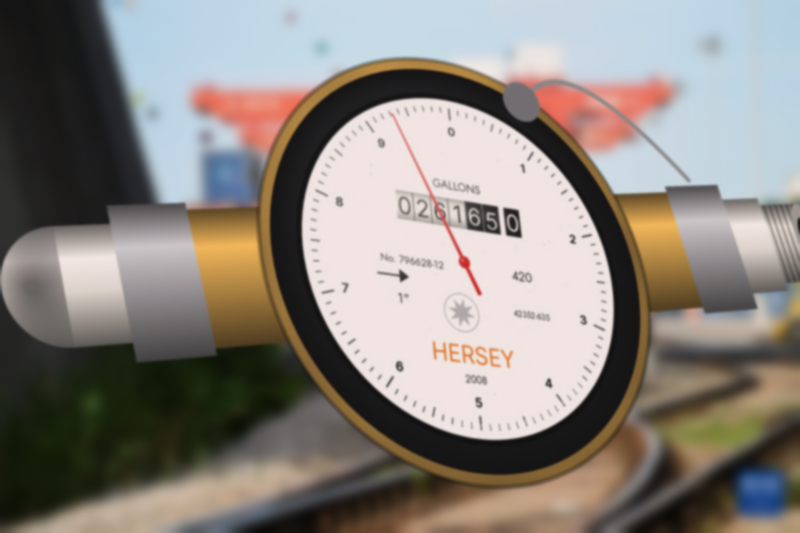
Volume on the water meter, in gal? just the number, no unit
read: 261649.3
